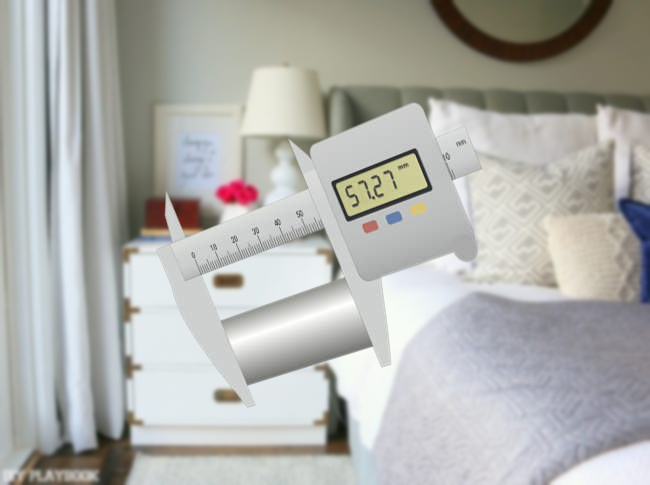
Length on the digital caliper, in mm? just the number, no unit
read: 57.27
